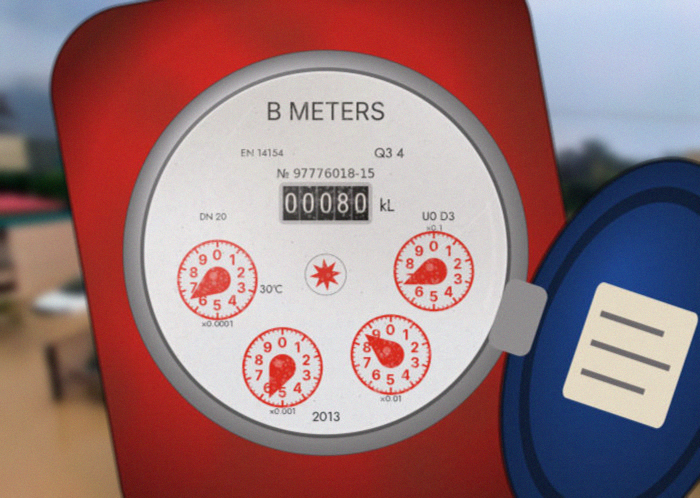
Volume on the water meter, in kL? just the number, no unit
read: 80.6856
